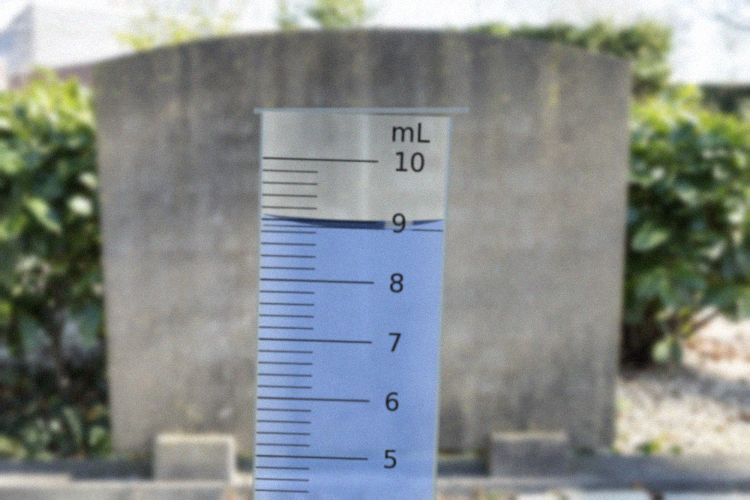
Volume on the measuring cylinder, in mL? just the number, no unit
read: 8.9
